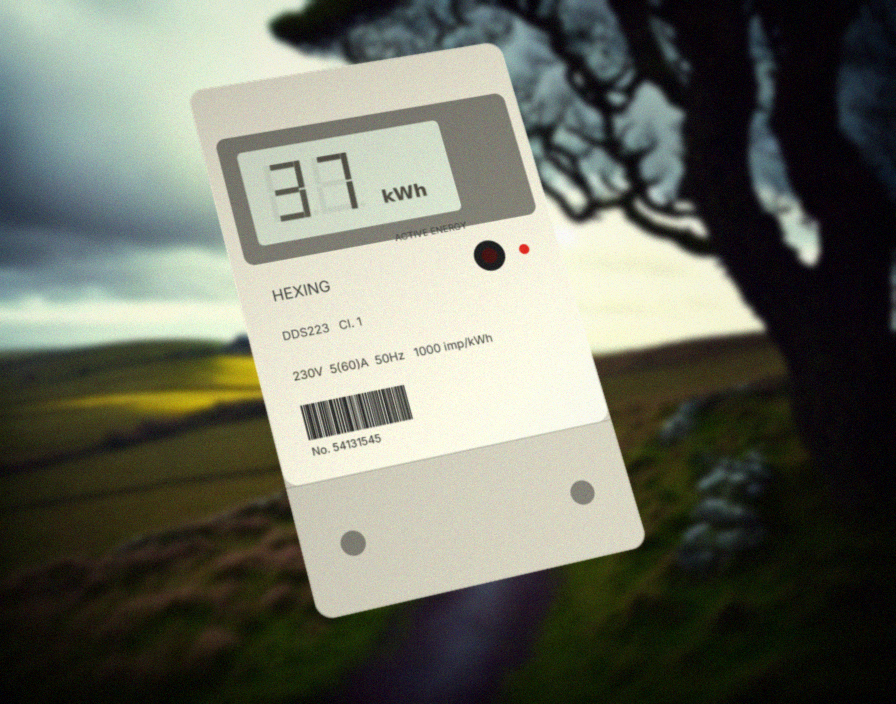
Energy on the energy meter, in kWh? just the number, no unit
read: 37
